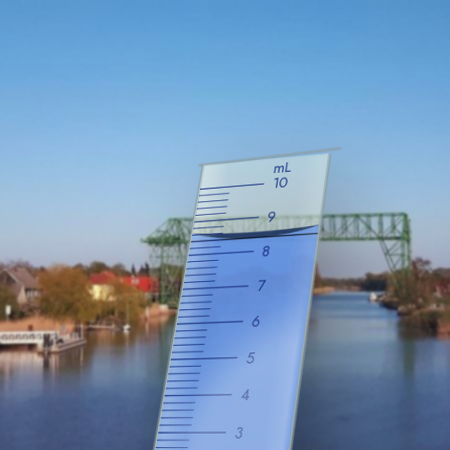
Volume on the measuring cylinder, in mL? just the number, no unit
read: 8.4
